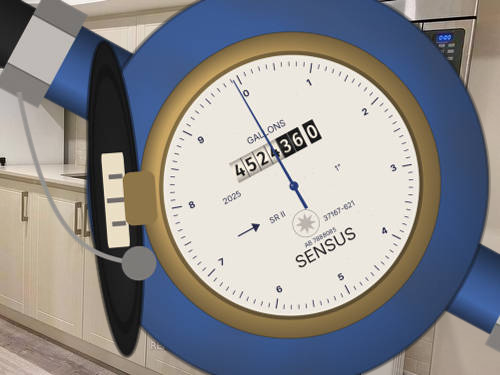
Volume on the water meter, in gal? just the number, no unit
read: 4524359.9
